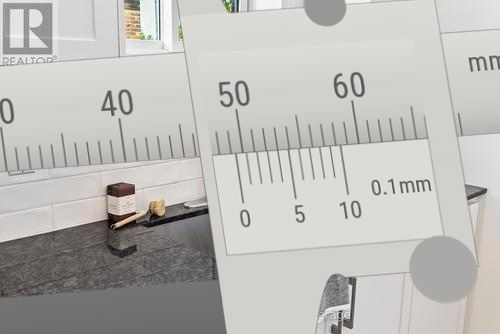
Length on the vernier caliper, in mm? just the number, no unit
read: 49.4
